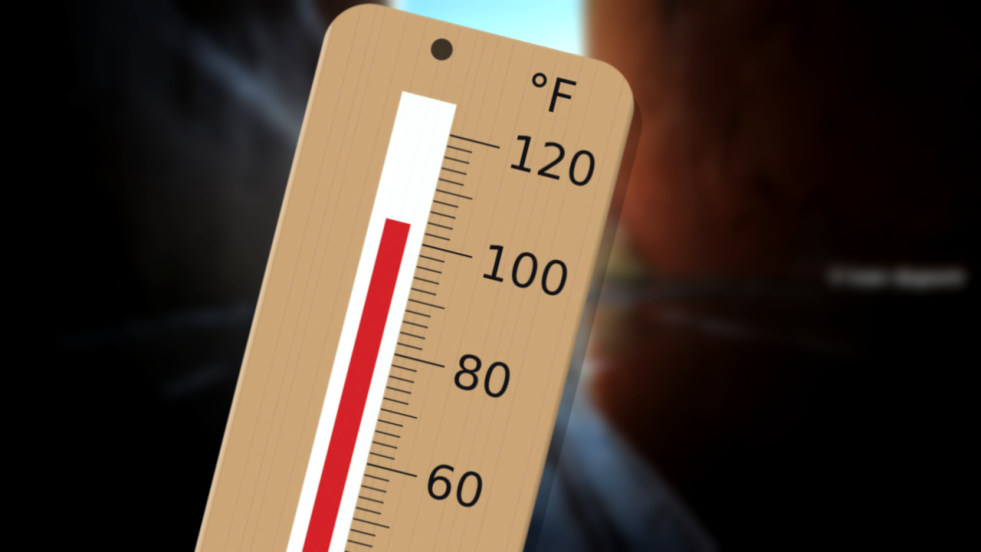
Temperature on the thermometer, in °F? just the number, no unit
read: 103
